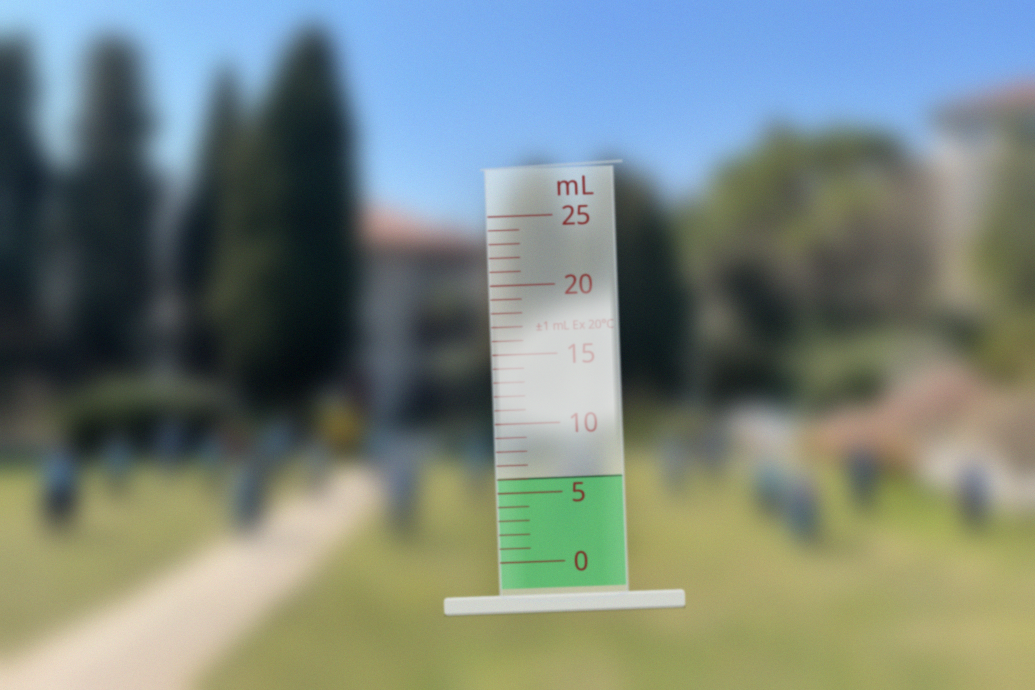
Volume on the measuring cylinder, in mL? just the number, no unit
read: 6
